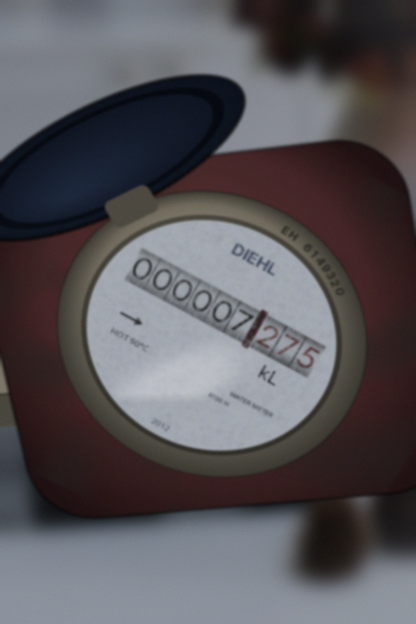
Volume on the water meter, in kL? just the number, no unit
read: 7.275
